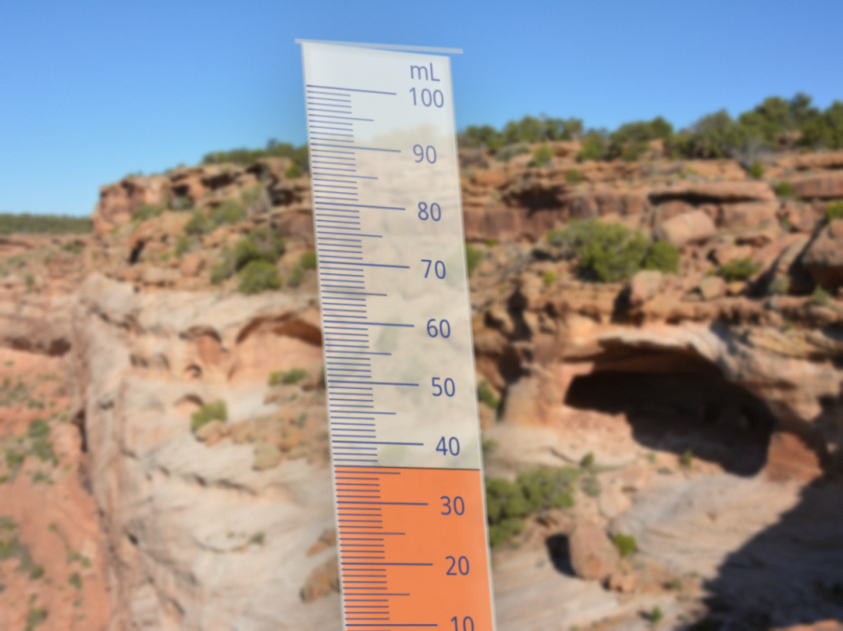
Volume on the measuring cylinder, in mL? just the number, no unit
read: 36
